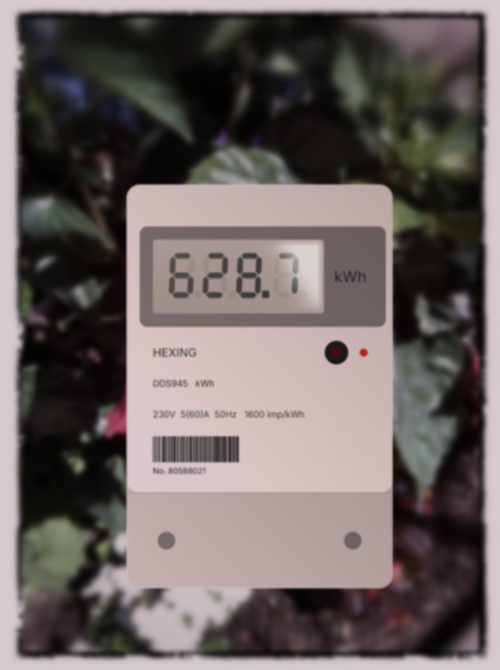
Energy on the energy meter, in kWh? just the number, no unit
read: 628.7
